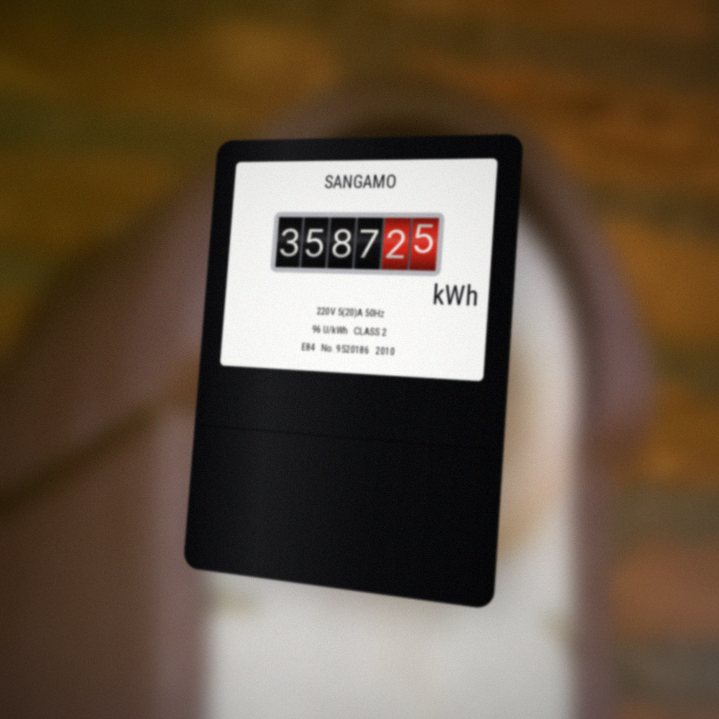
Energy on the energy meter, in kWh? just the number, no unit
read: 3587.25
